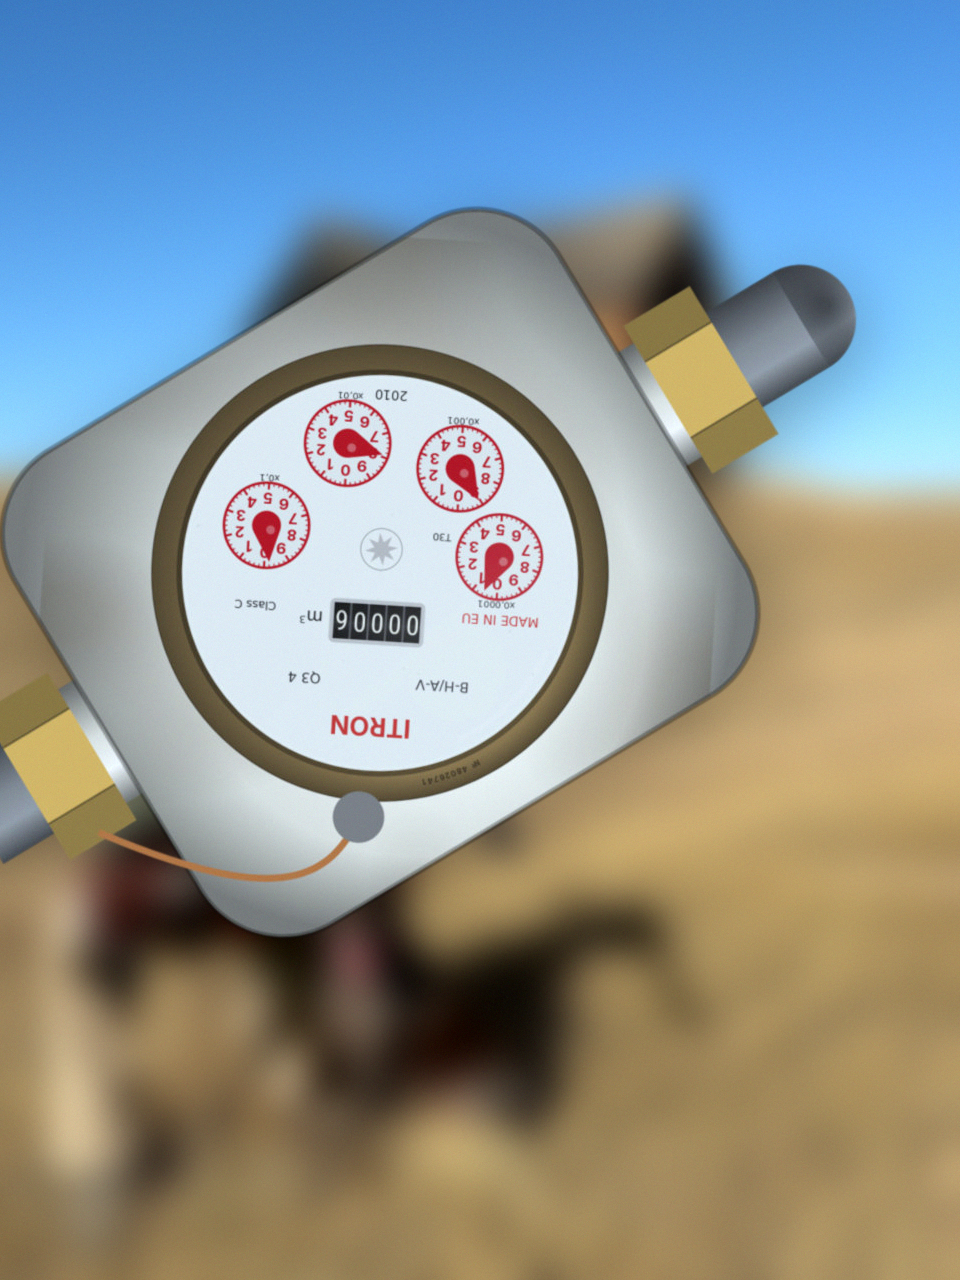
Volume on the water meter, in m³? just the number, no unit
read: 5.9790
